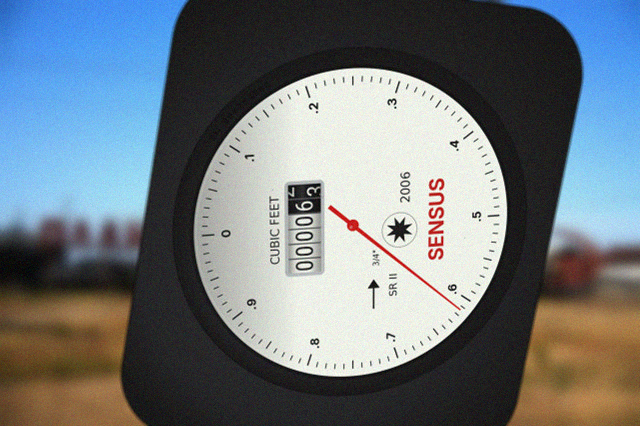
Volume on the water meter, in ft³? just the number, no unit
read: 62.61
